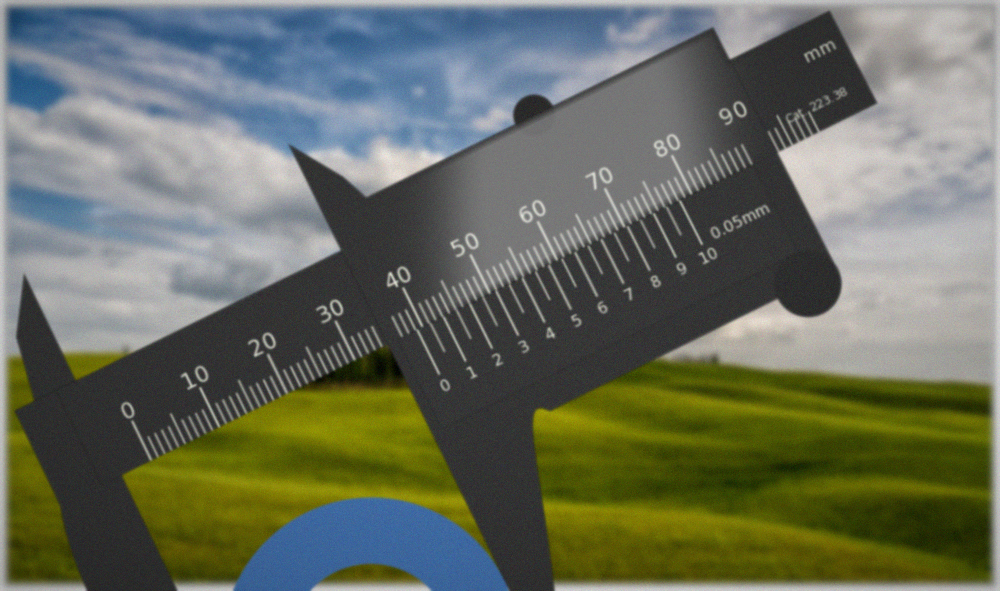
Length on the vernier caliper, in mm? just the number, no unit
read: 39.2
